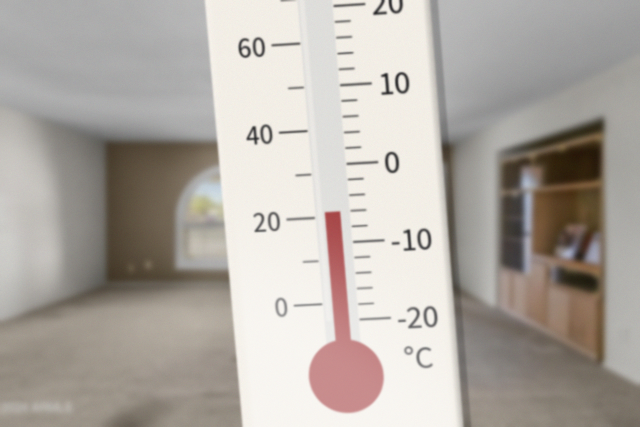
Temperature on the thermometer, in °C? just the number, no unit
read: -6
